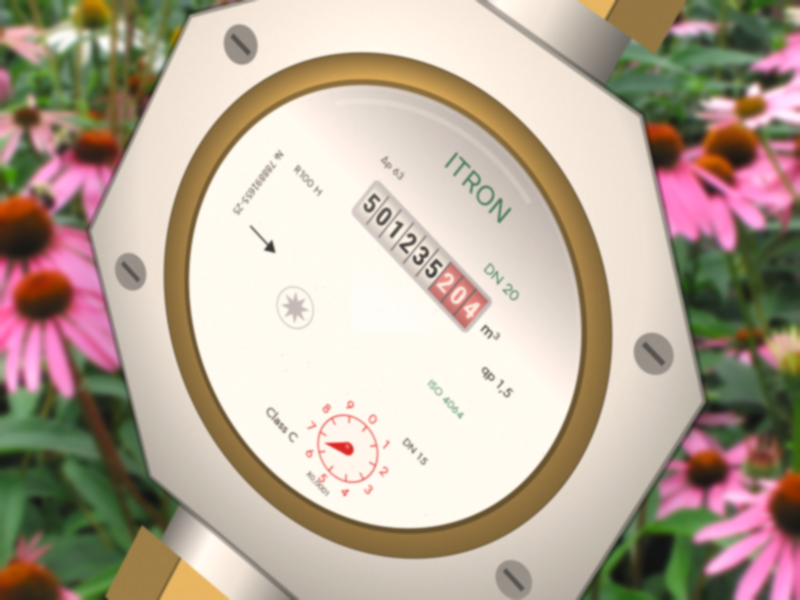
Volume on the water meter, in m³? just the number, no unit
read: 501235.2046
